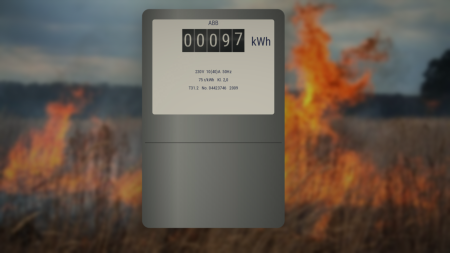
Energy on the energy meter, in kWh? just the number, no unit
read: 97
